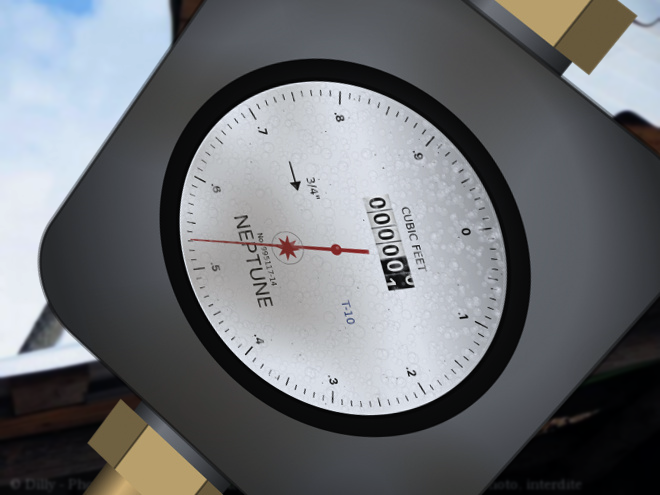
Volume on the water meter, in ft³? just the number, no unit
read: 0.53
